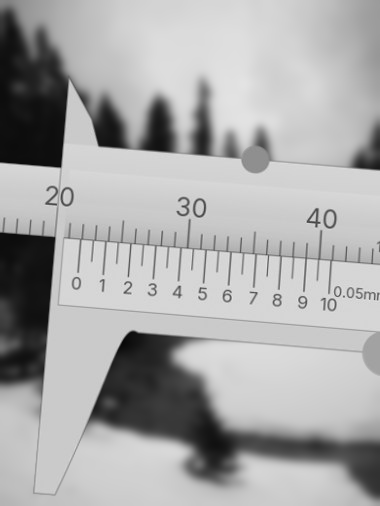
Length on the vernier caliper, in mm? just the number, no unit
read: 21.9
